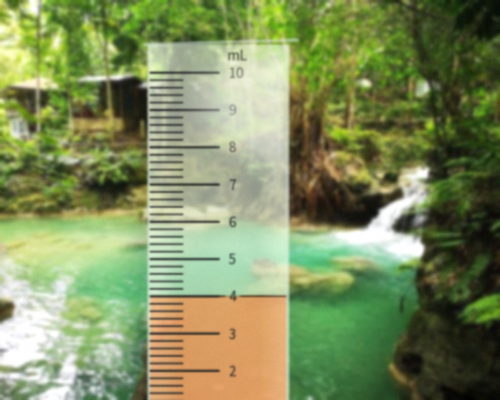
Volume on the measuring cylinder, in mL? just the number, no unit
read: 4
